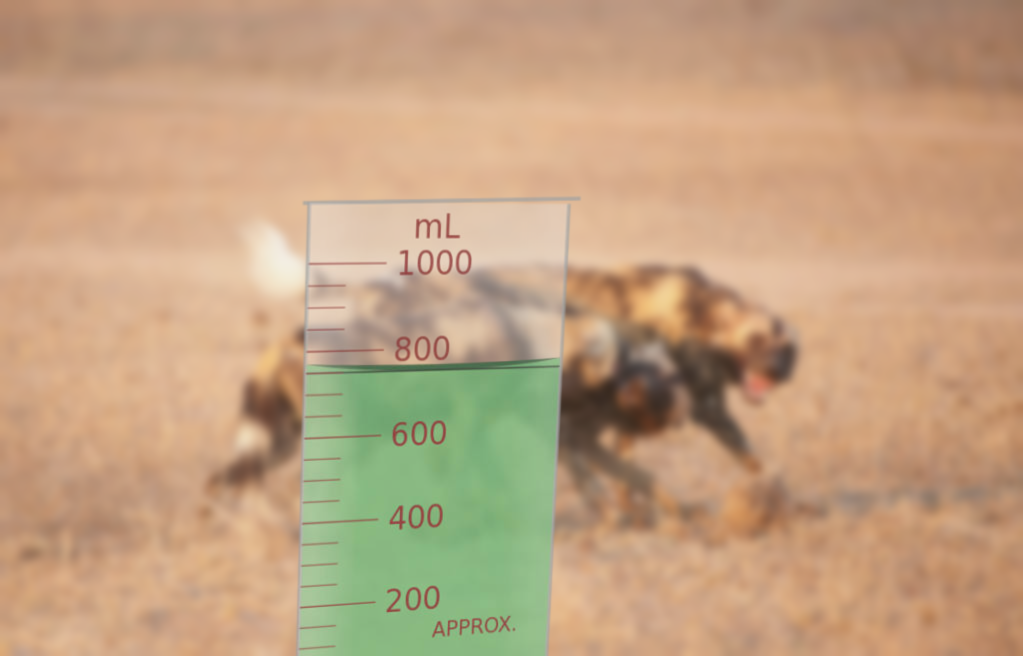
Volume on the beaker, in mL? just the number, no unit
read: 750
